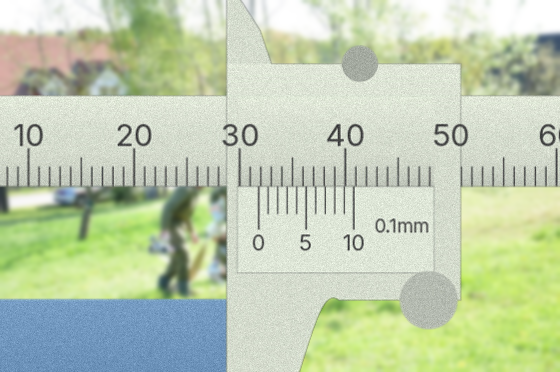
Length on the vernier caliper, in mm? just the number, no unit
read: 31.8
